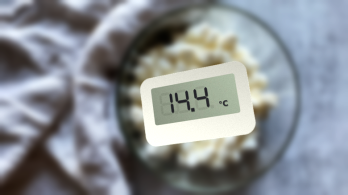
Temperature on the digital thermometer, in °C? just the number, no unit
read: 14.4
